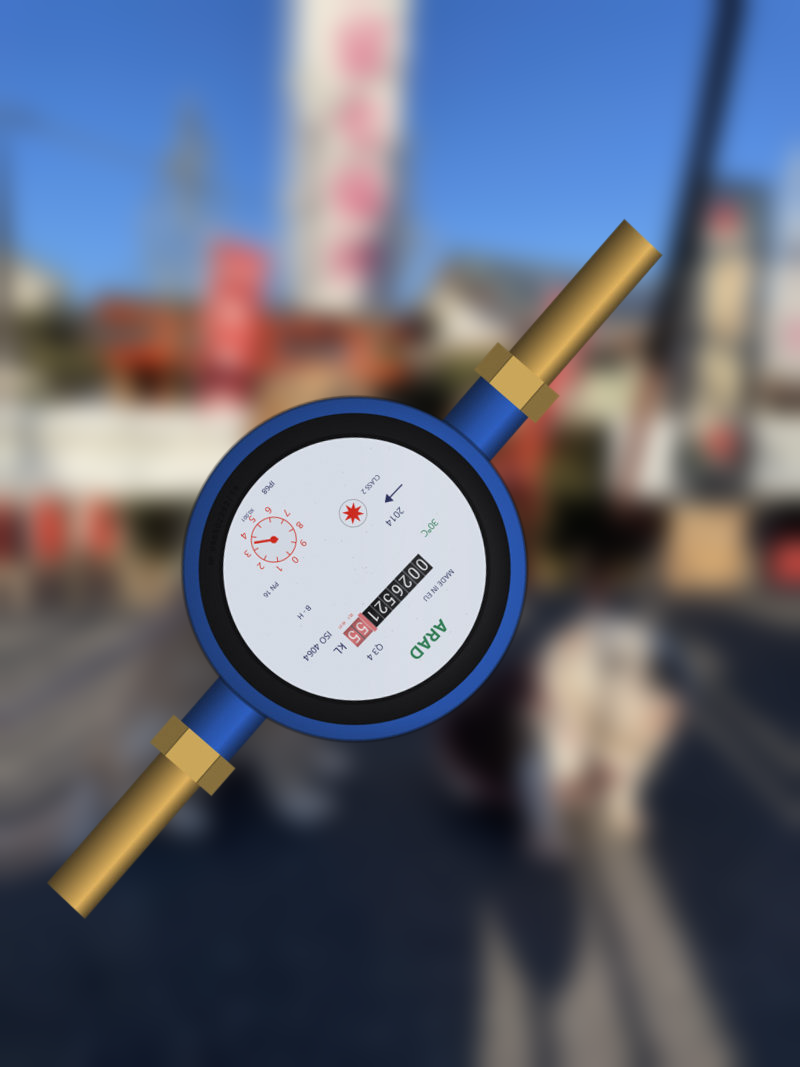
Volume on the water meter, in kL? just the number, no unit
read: 26521.553
